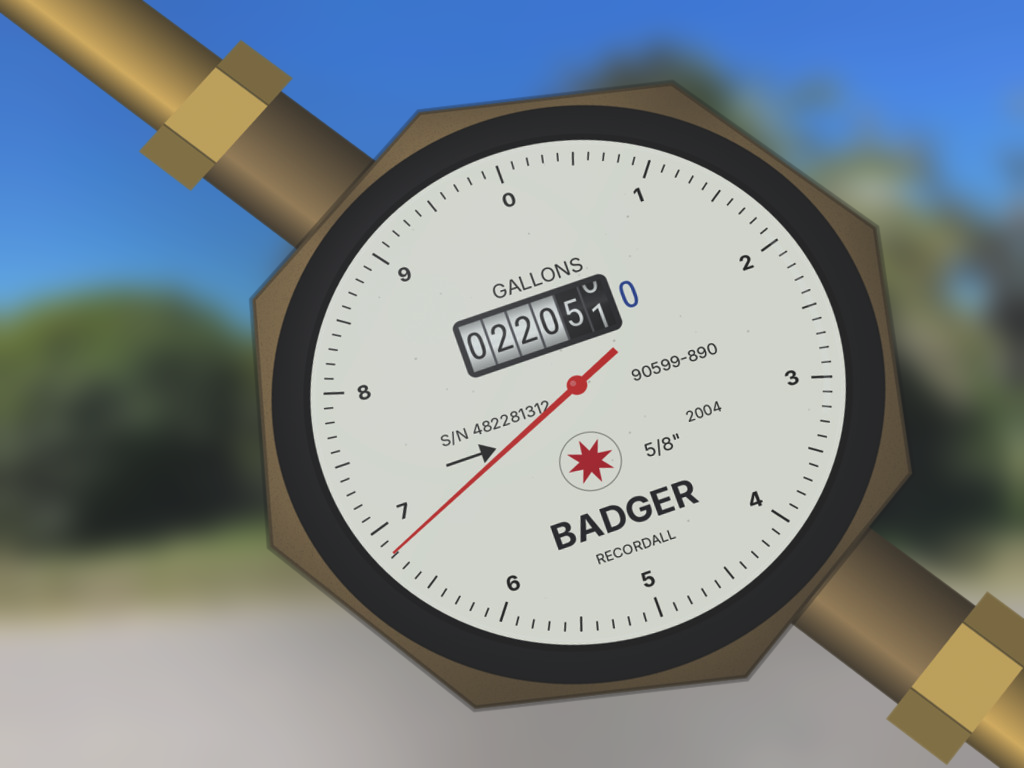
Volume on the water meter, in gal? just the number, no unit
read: 220506.8
